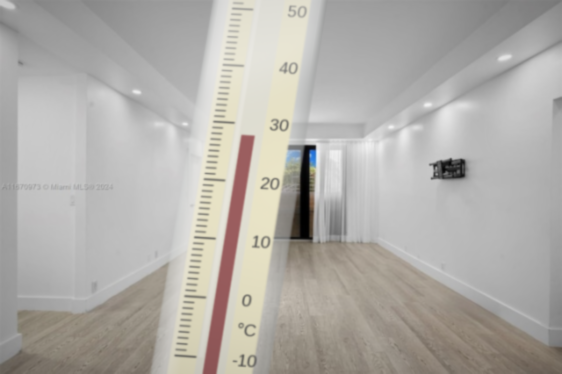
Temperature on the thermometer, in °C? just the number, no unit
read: 28
